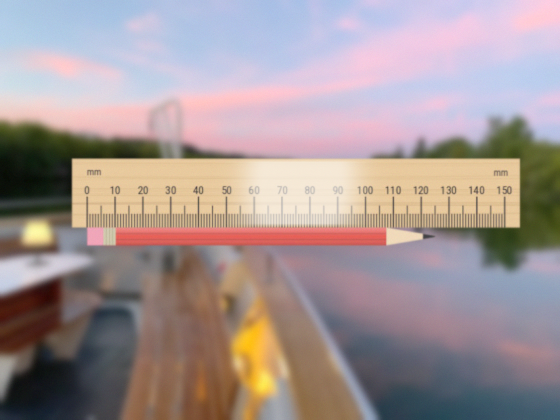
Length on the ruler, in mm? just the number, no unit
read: 125
